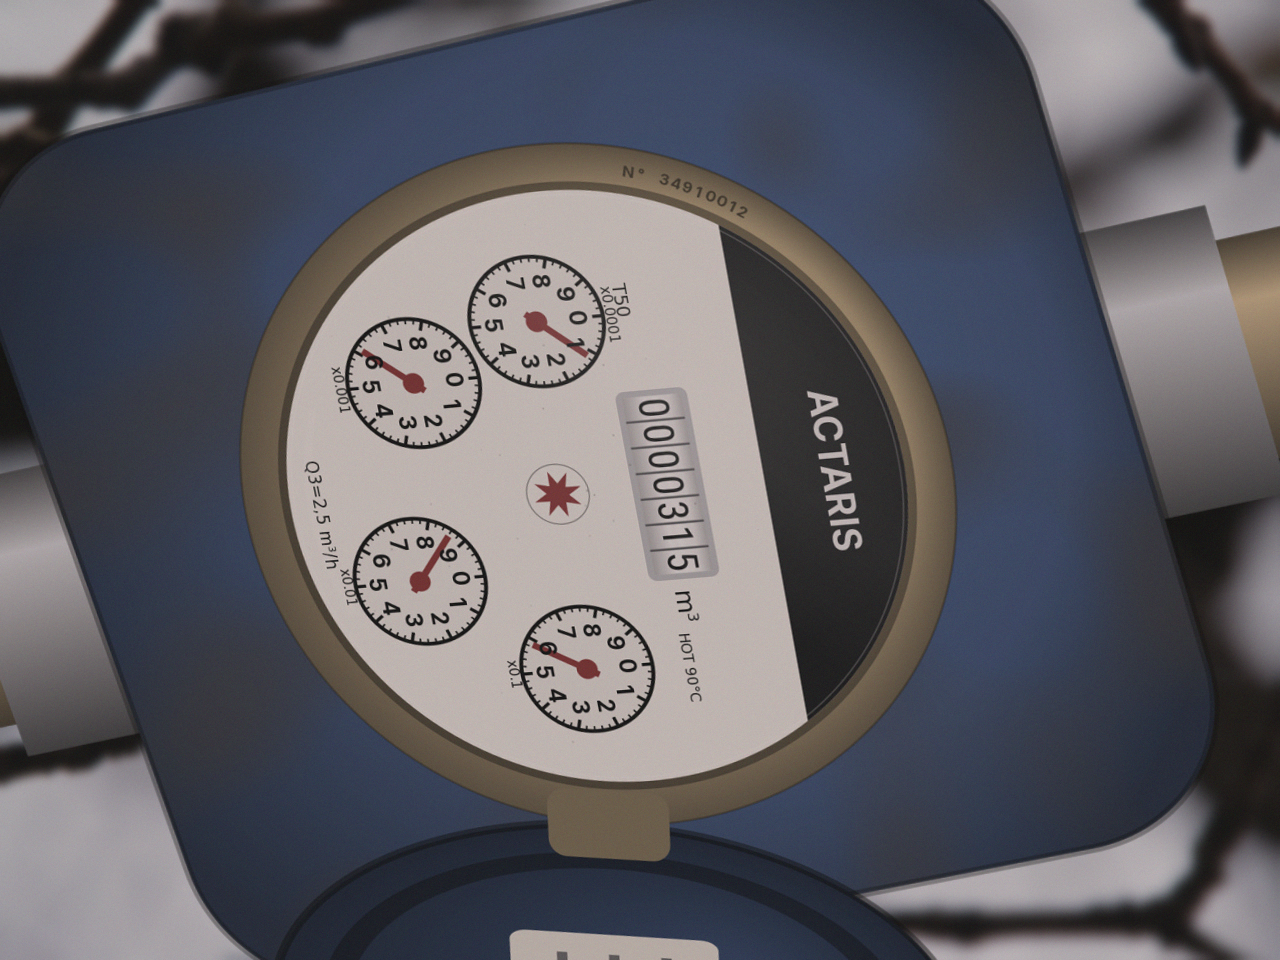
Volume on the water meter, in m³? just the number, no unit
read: 315.5861
